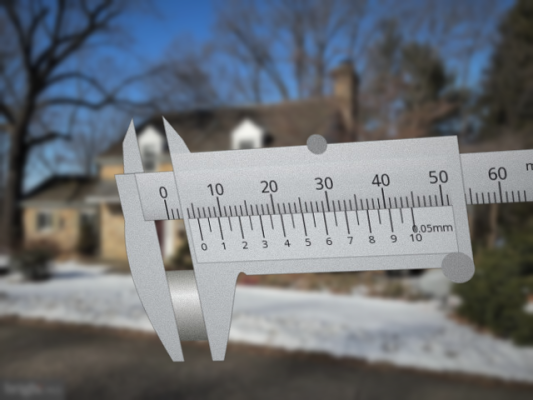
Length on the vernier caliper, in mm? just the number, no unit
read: 5.6
